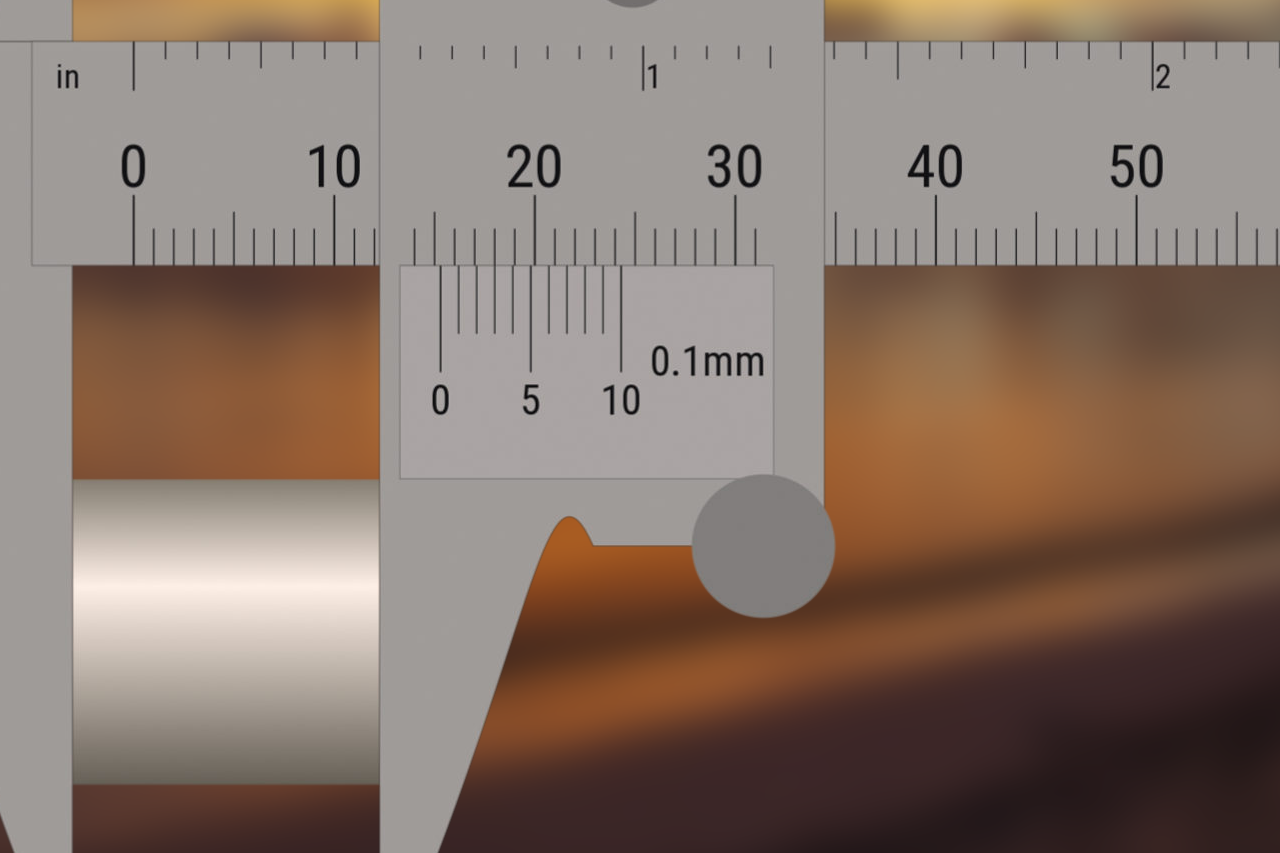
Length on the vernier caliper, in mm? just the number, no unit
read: 15.3
